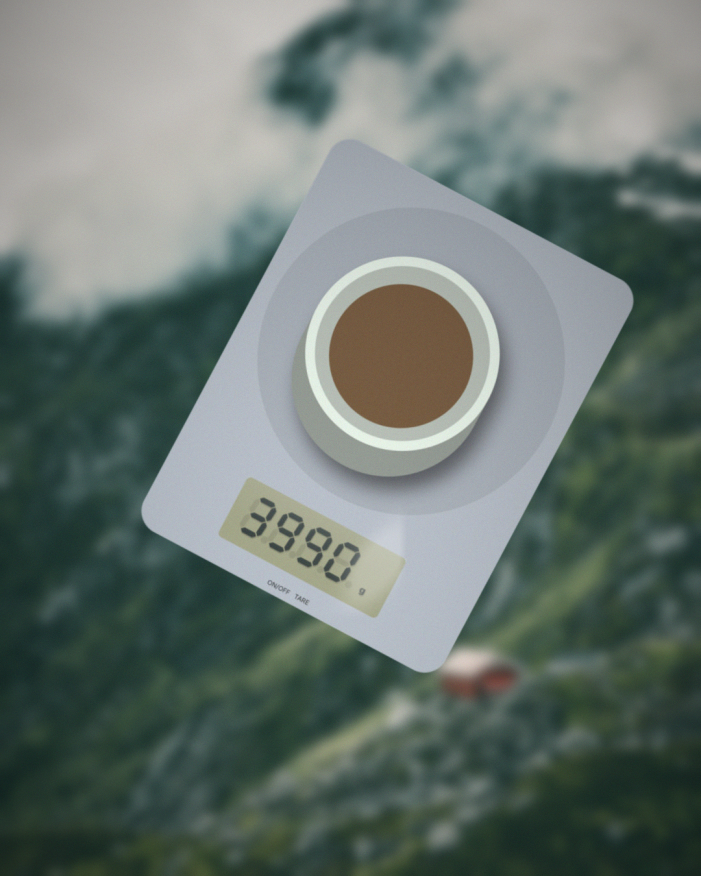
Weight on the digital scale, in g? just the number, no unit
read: 3990
